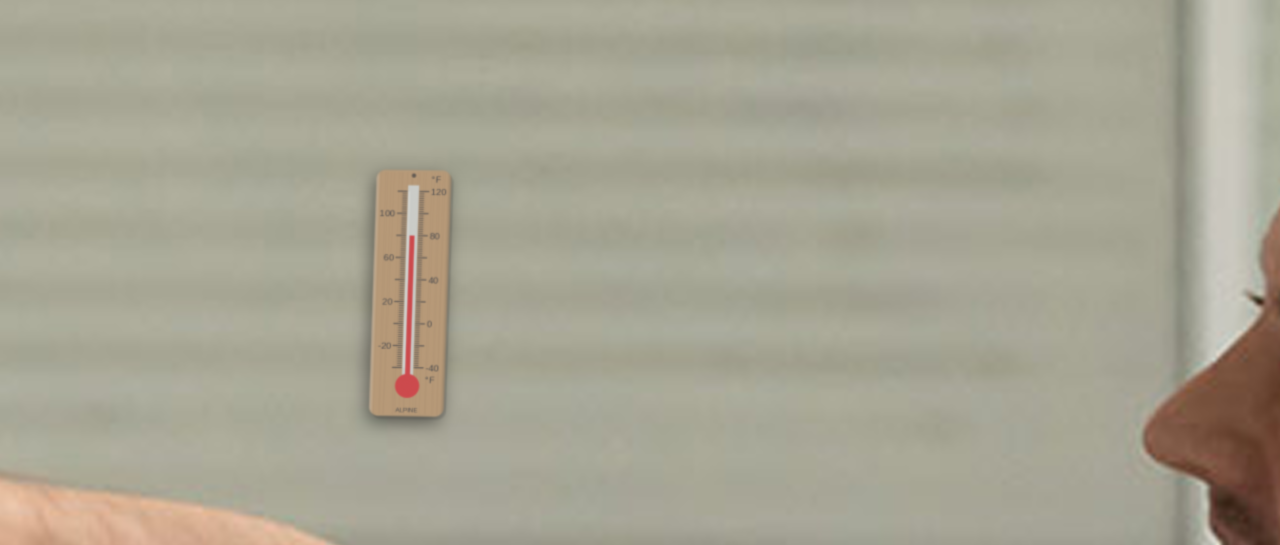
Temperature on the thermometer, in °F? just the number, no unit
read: 80
